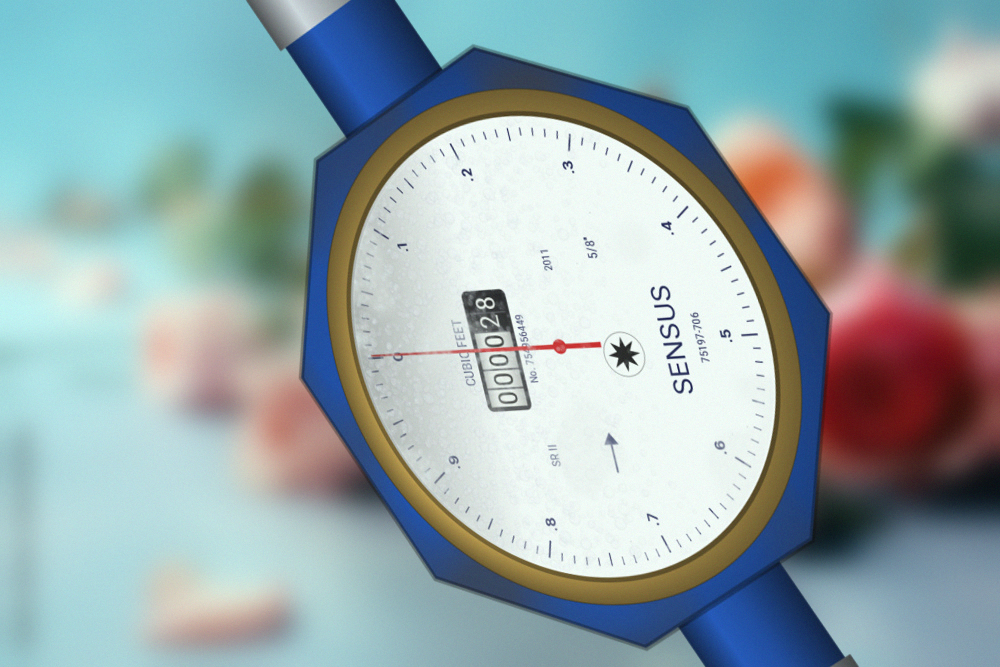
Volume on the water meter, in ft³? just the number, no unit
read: 28.00
